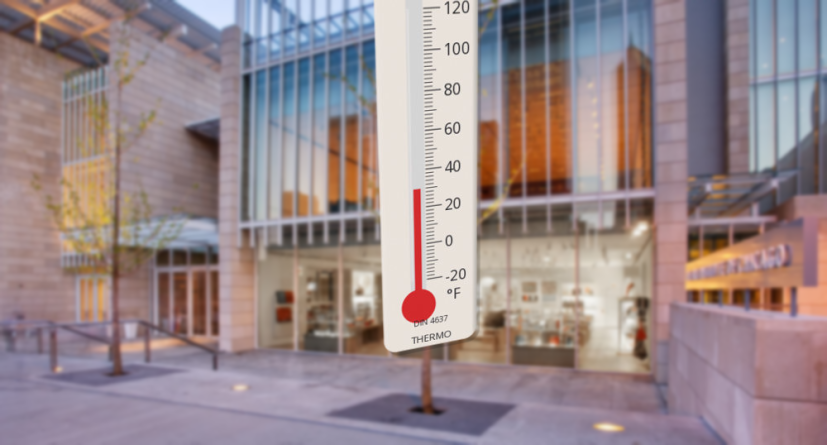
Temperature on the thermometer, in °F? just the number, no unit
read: 30
